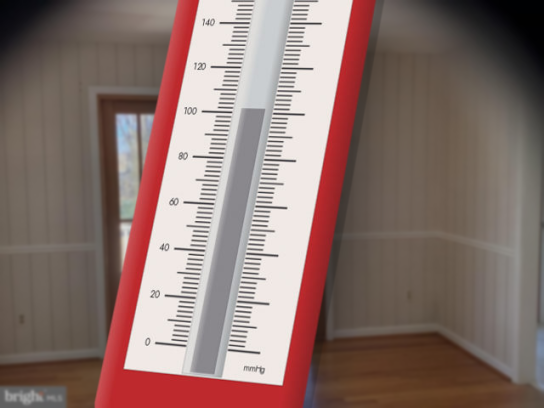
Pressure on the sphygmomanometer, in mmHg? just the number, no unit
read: 102
